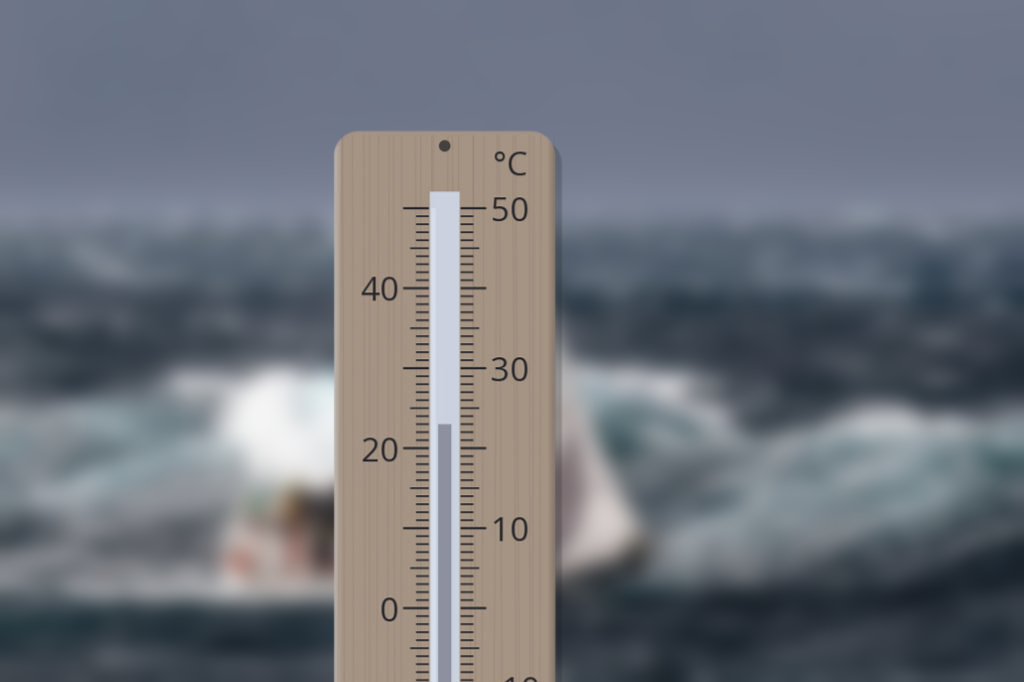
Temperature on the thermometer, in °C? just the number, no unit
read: 23
